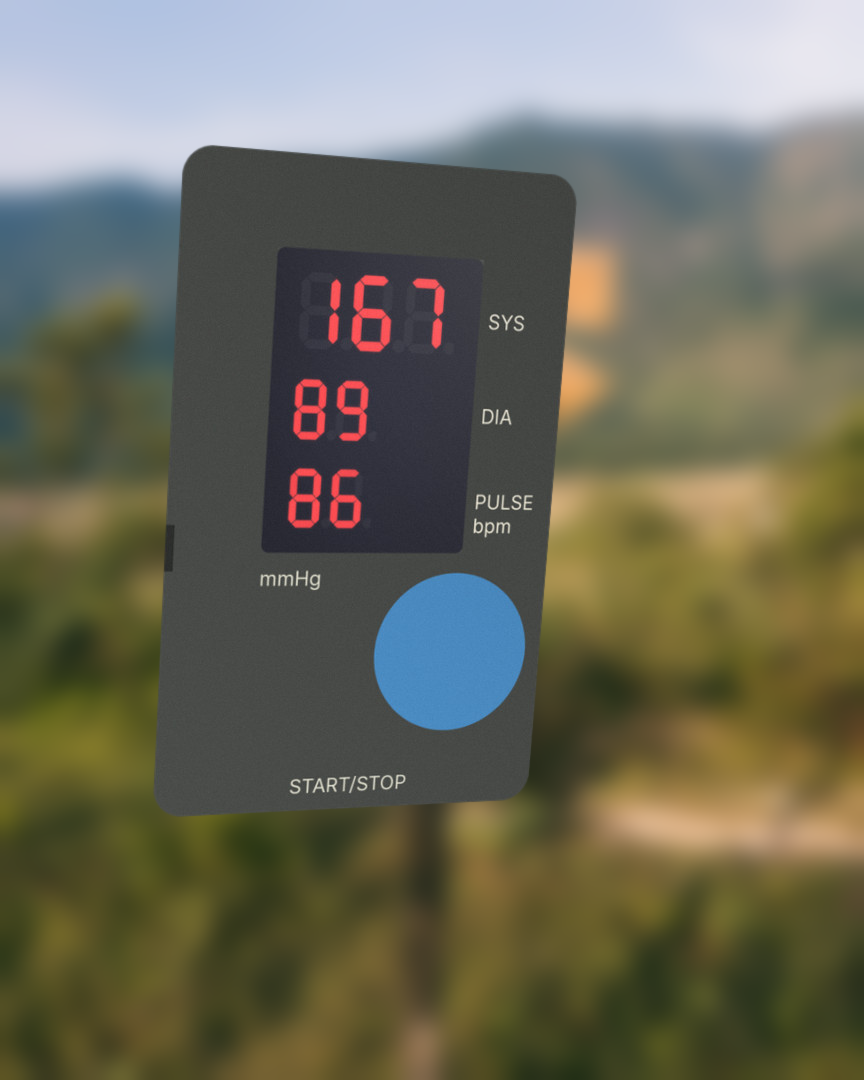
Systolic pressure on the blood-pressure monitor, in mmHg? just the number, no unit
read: 167
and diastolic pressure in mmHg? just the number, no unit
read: 89
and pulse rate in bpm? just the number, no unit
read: 86
